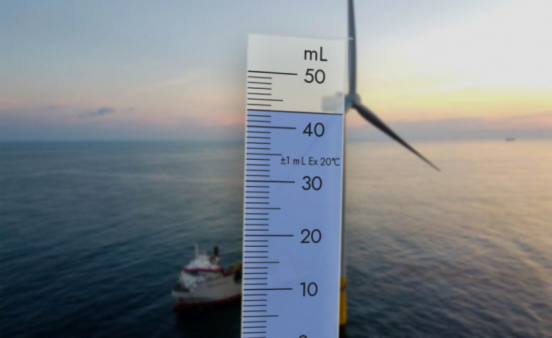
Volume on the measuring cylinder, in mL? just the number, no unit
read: 43
